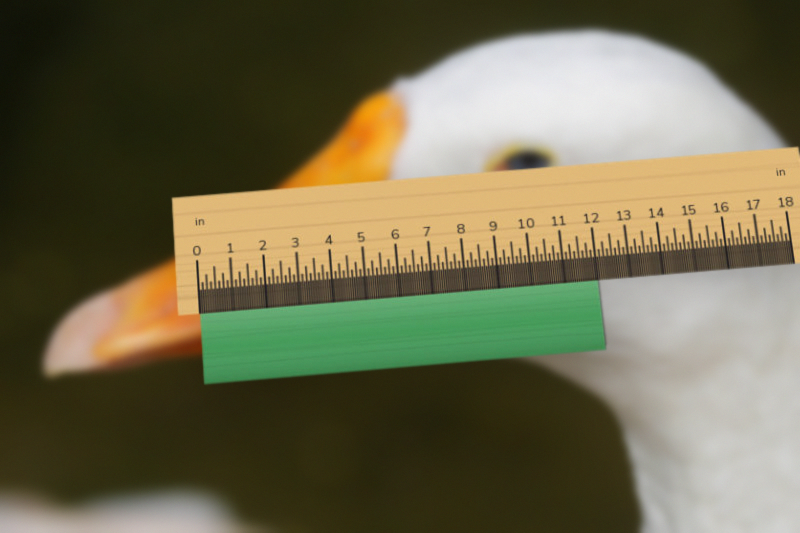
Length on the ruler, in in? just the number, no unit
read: 12
